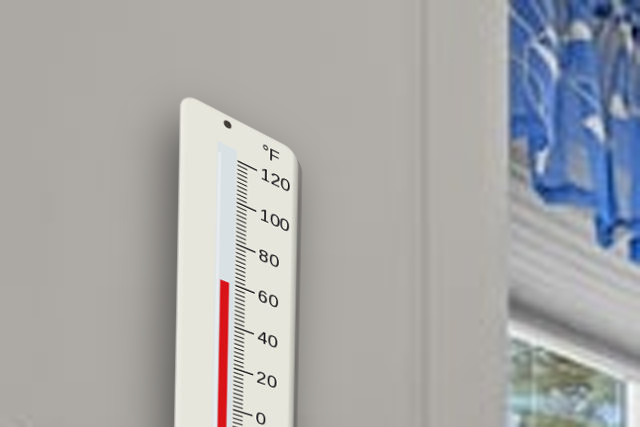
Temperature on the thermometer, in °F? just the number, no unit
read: 60
